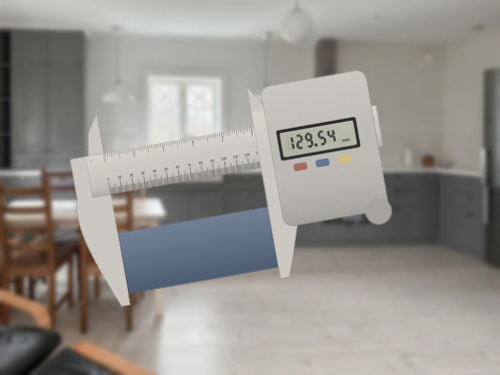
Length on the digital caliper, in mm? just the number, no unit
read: 129.54
